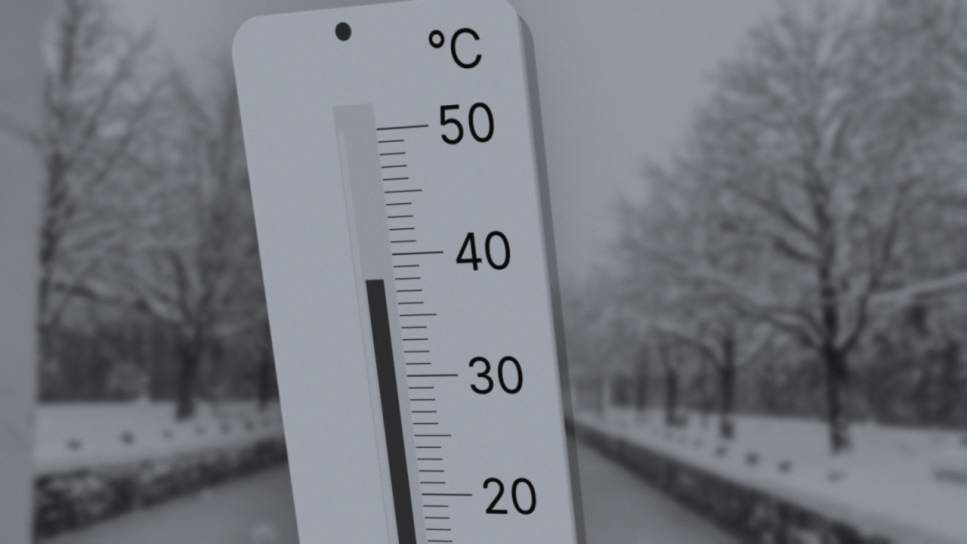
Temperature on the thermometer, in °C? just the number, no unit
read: 38
